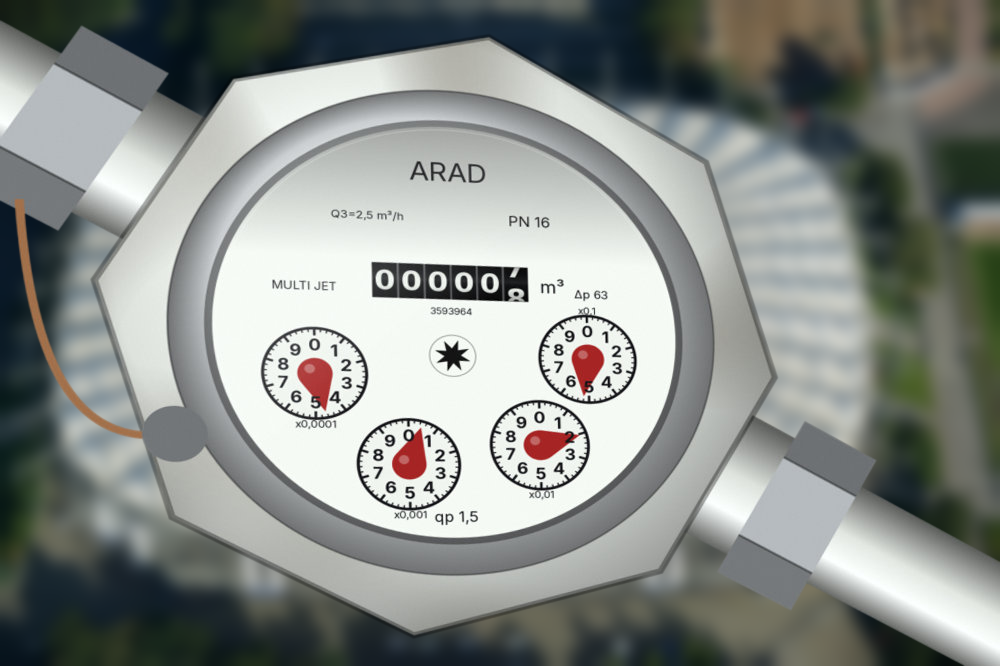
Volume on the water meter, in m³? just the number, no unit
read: 7.5204
